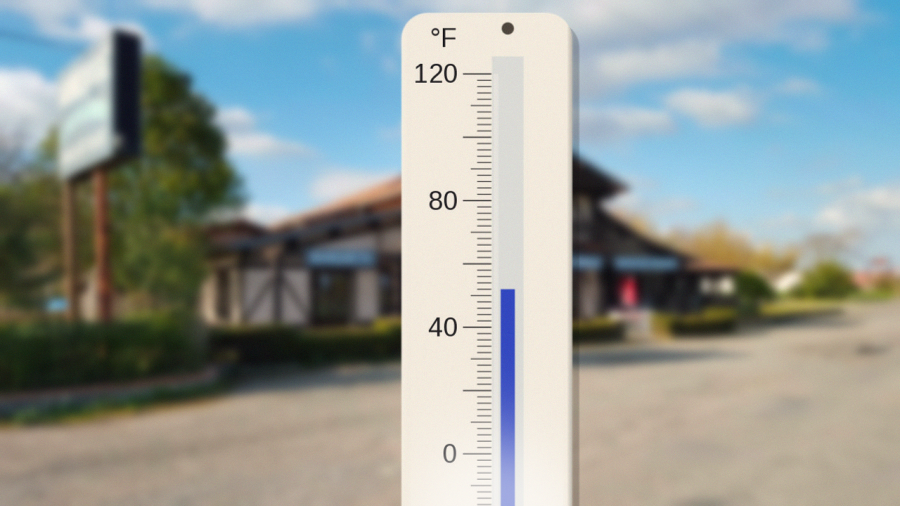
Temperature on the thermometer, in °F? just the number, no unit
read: 52
